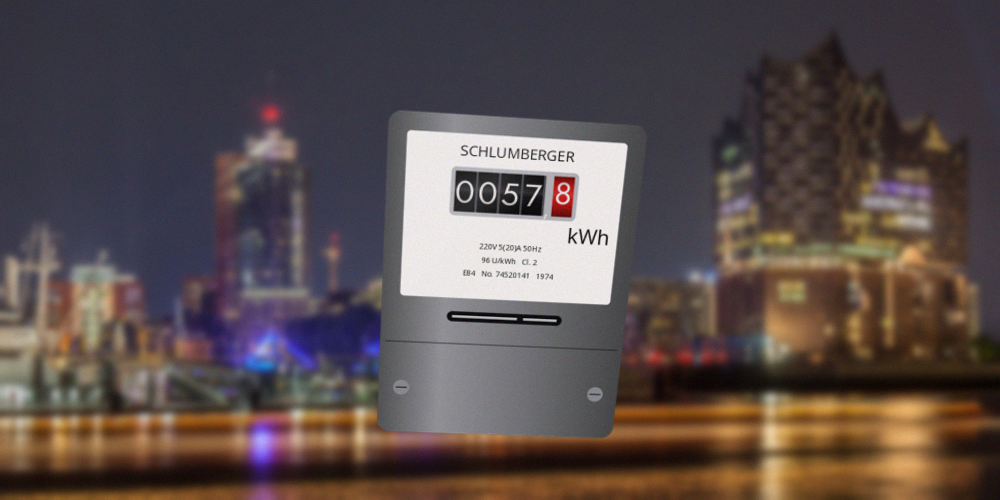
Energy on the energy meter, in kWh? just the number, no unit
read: 57.8
